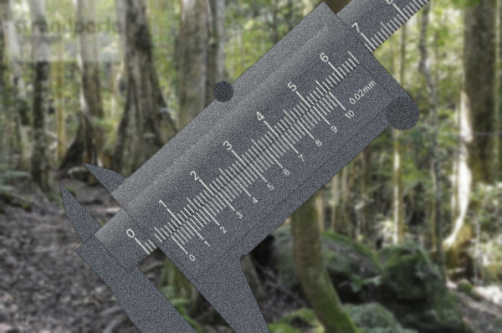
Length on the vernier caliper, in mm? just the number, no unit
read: 6.5
